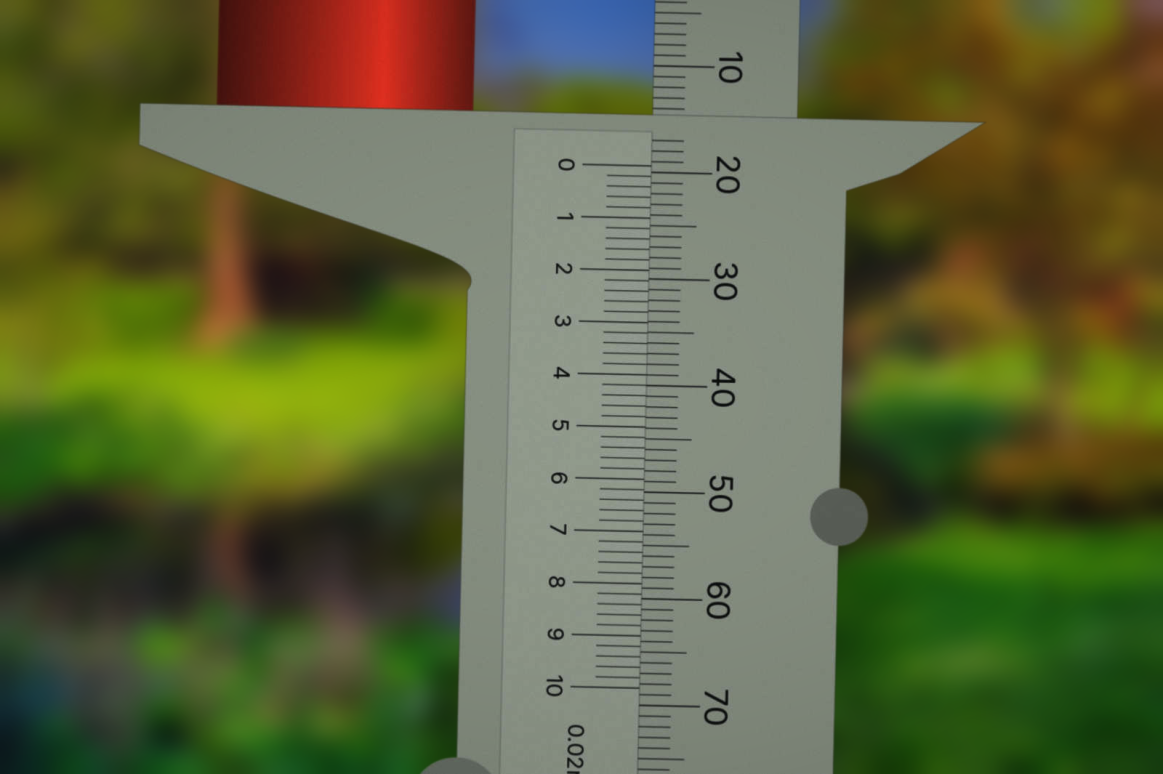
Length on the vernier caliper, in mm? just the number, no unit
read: 19.4
